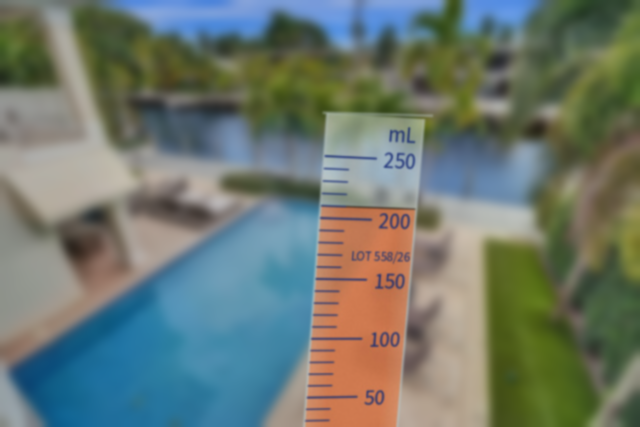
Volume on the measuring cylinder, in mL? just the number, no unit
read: 210
